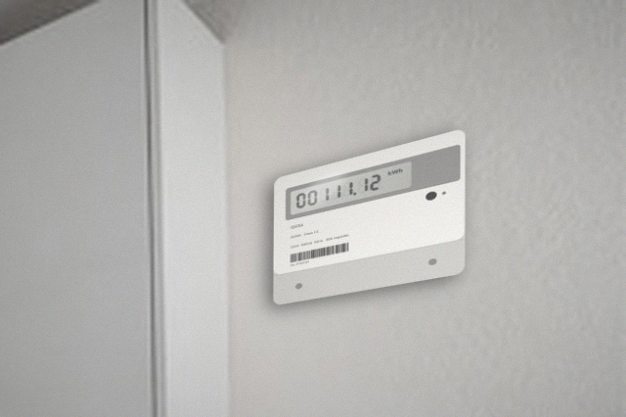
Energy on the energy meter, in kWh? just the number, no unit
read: 111.12
